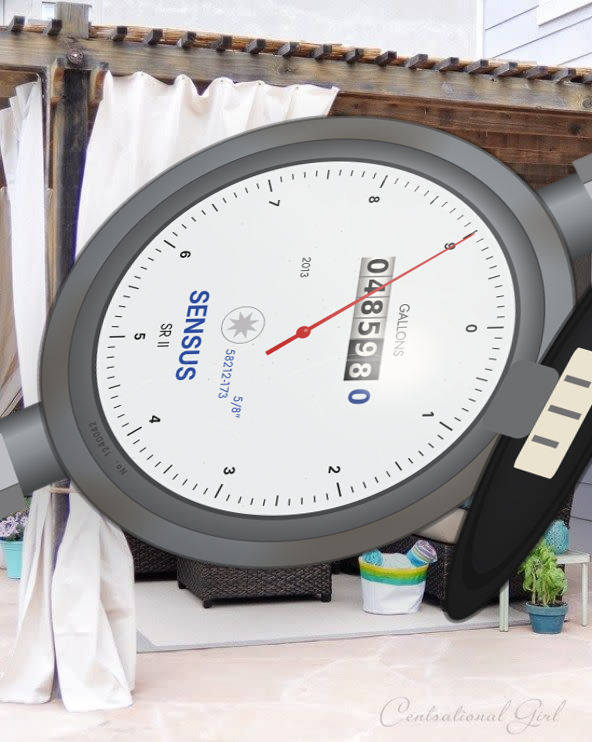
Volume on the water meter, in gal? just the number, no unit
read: 485979.0
